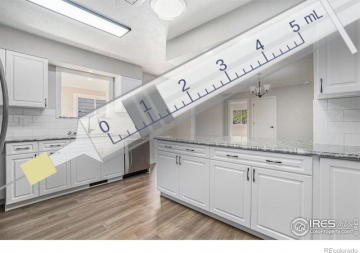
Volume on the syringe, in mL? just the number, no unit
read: 0.6
